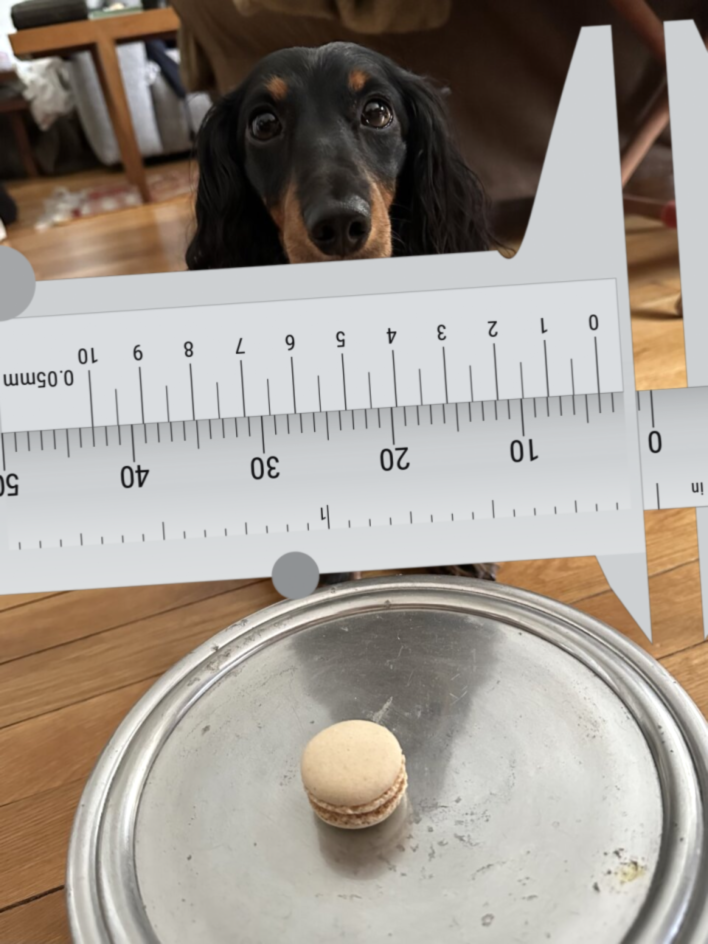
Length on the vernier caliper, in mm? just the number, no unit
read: 4.0
